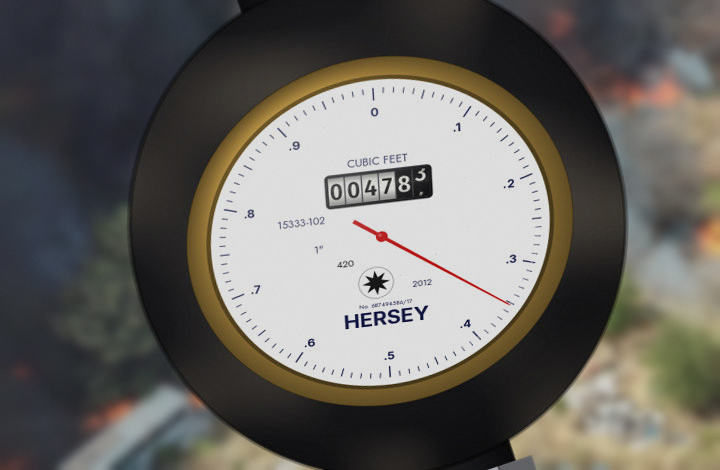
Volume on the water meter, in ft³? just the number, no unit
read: 4783.35
